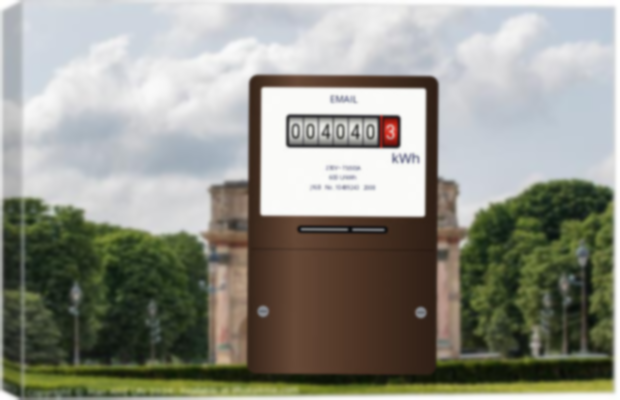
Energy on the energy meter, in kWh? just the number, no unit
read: 4040.3
